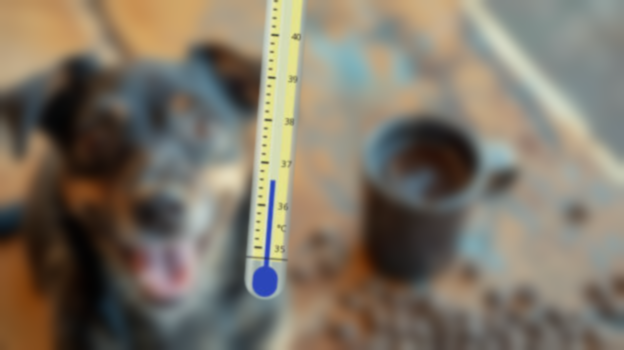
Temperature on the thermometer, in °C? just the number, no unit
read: 36.6
